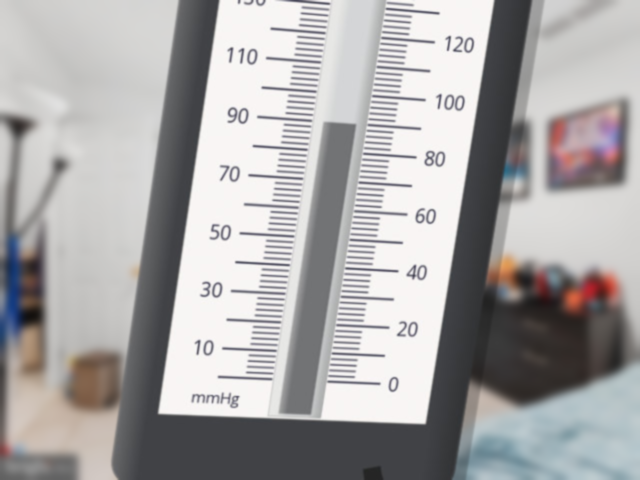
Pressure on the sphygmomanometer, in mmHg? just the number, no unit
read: 90
